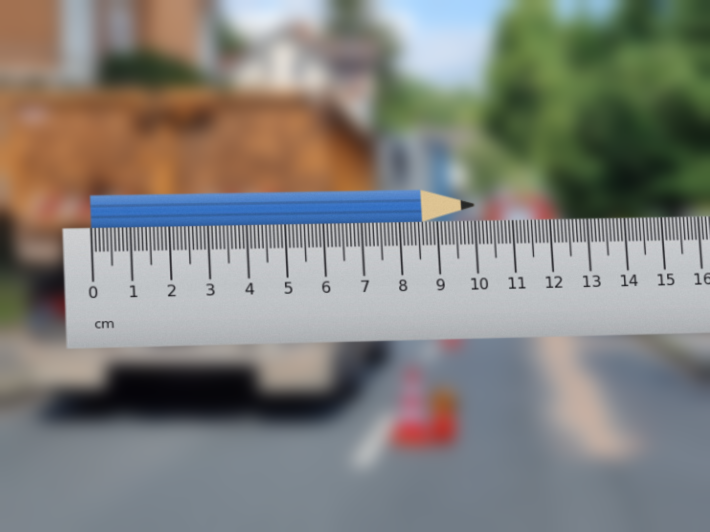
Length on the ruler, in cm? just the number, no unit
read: 10
